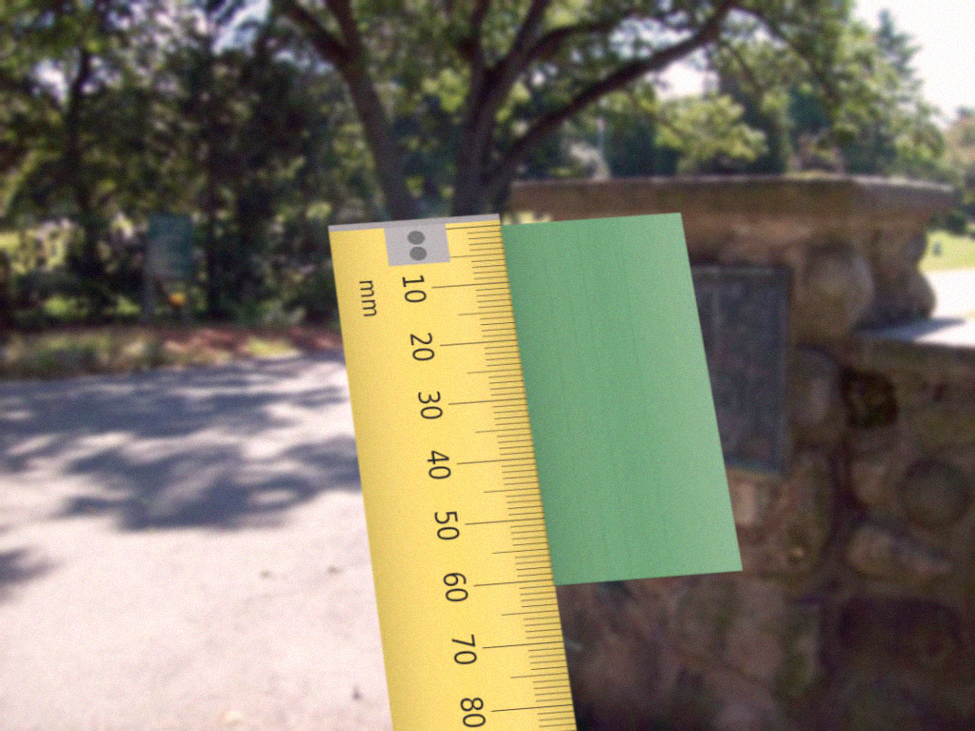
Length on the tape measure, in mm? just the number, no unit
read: 61
